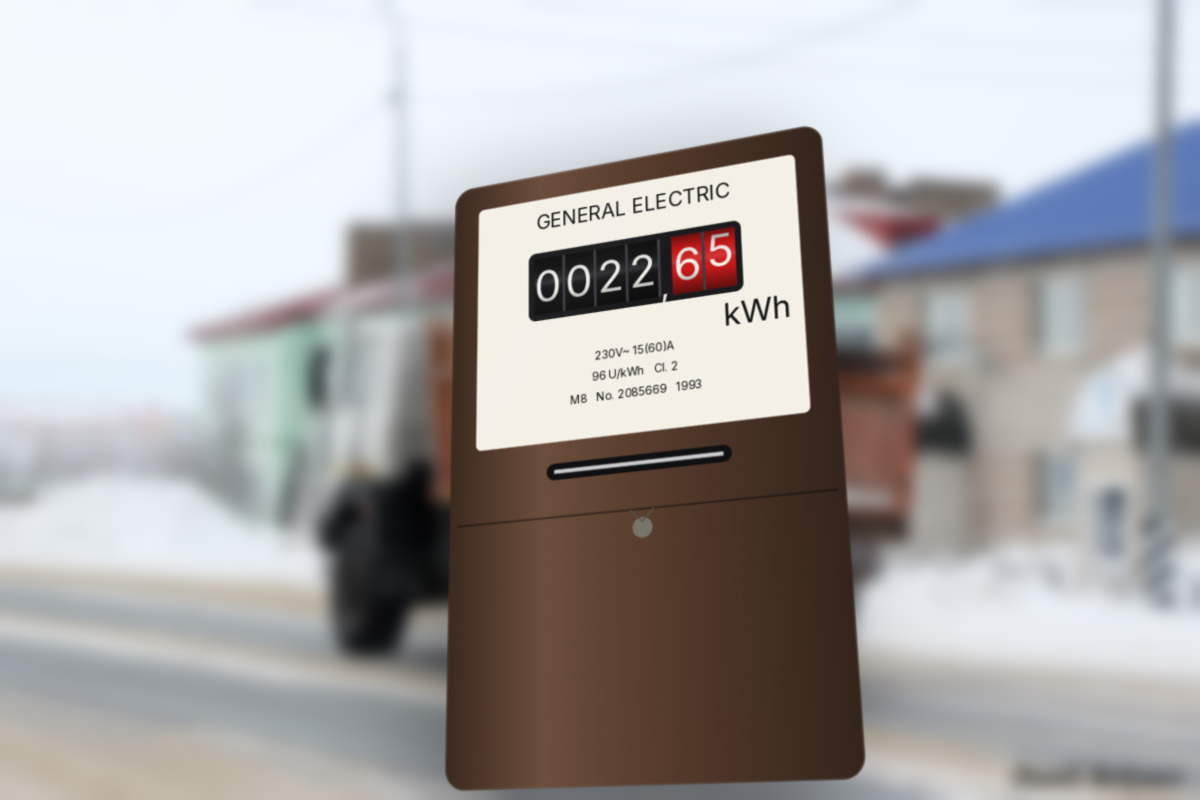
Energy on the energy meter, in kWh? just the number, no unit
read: 22.65
